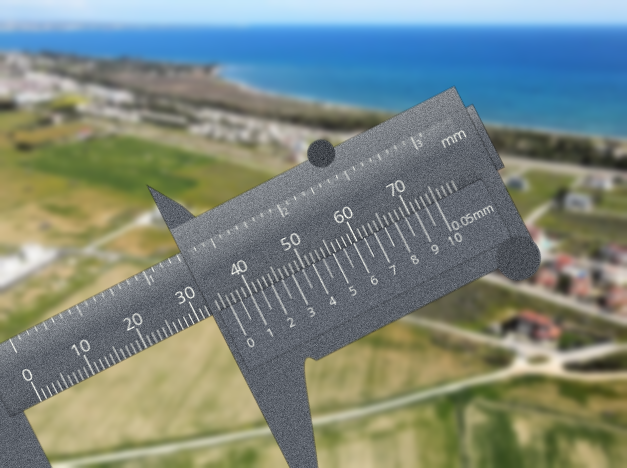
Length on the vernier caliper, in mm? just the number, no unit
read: 36.0
